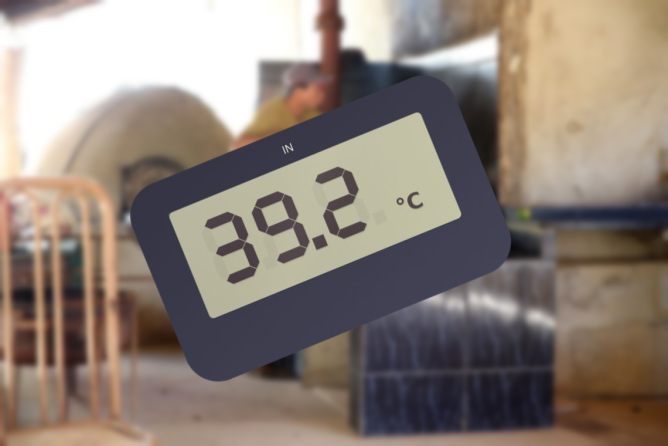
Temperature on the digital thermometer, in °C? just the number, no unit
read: 39.2
